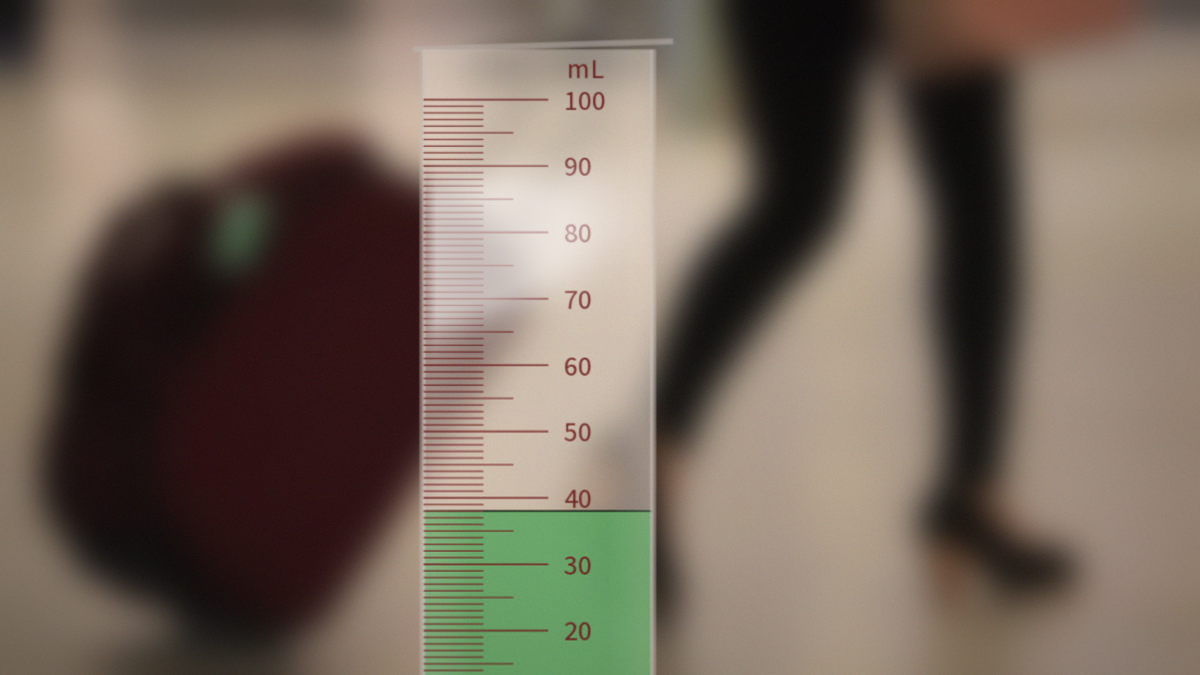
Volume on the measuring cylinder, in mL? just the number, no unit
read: 38
